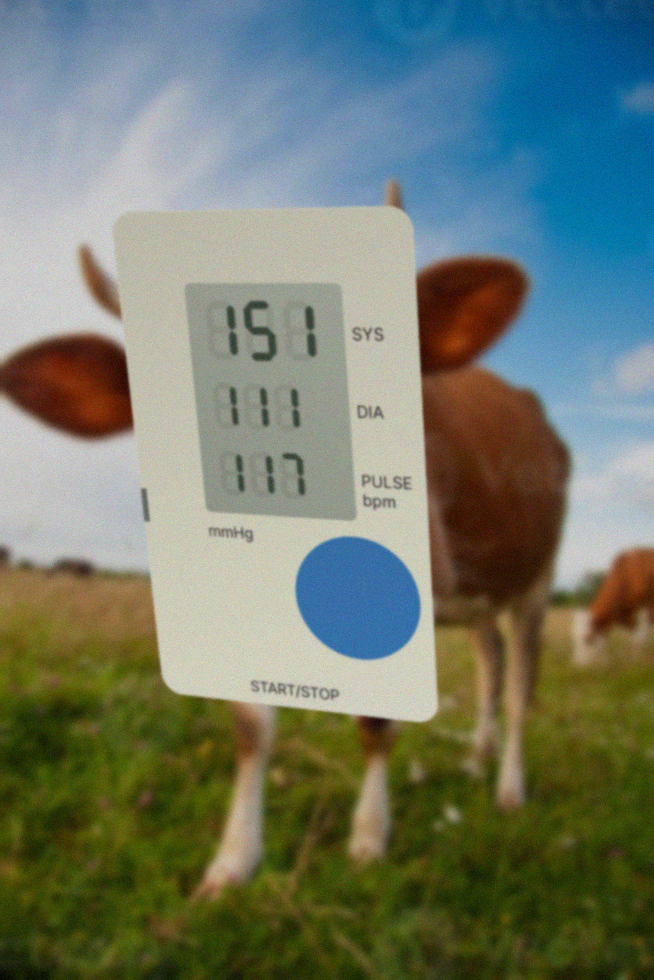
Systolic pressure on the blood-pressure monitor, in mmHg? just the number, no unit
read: 151
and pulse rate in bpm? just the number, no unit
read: 117
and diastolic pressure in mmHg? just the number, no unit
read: 111
